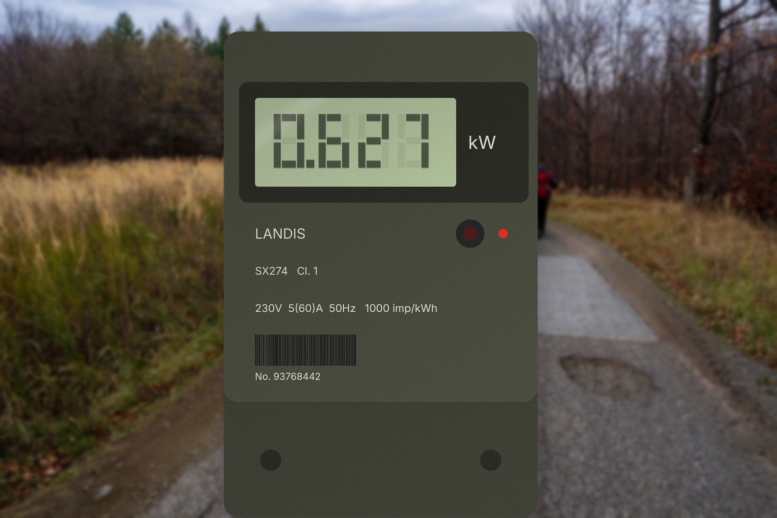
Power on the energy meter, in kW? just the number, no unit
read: 0.627
